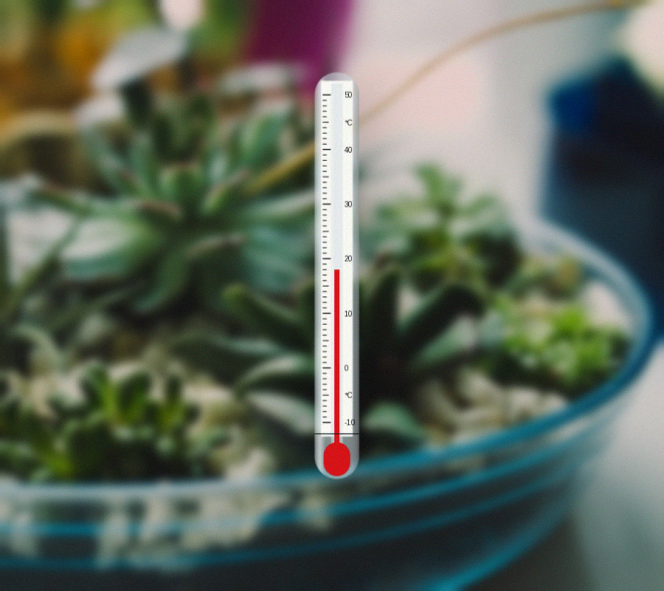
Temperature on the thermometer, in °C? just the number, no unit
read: 18
